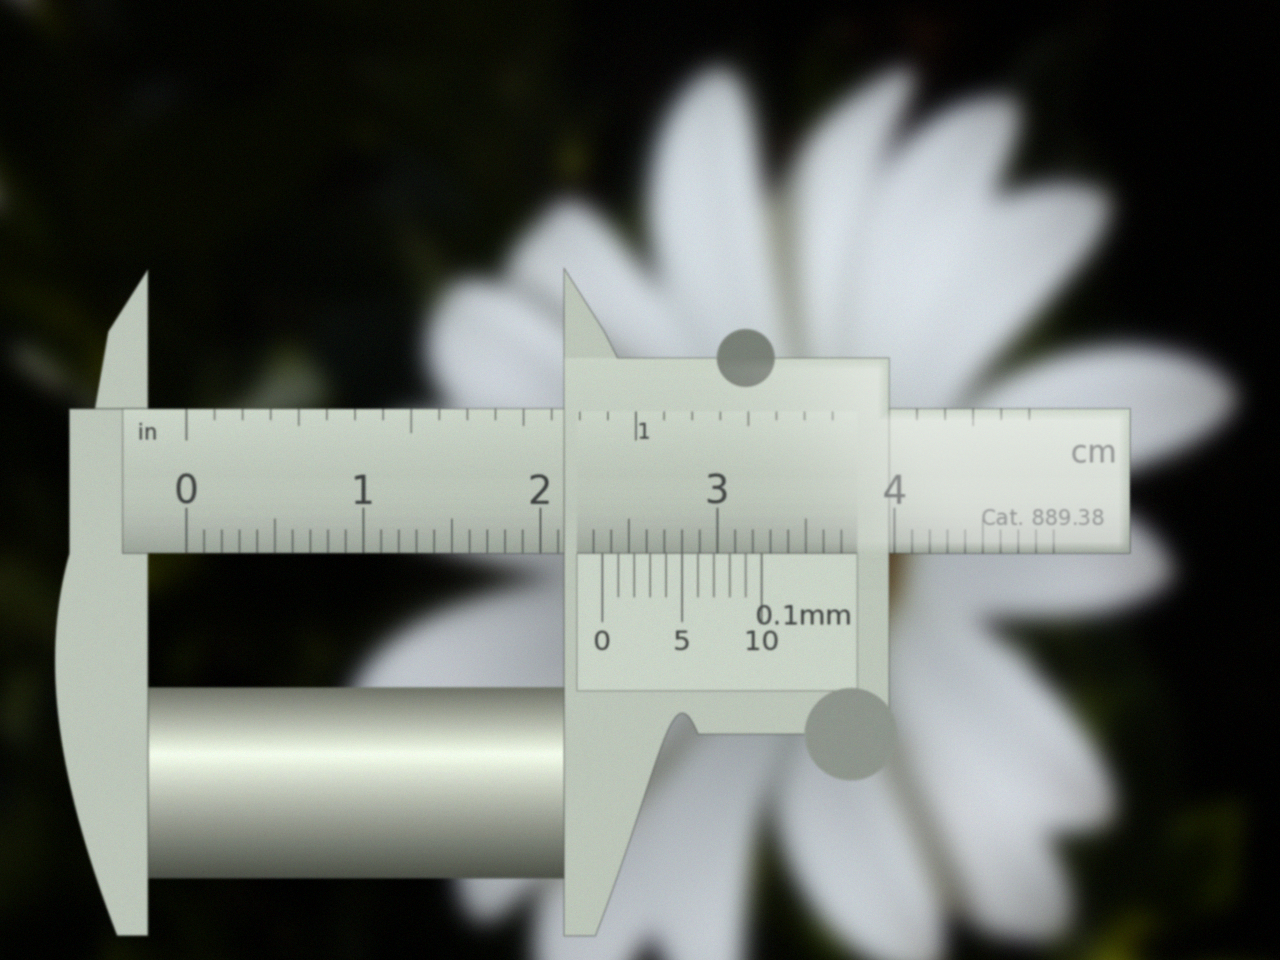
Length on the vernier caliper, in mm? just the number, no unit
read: 23.5
